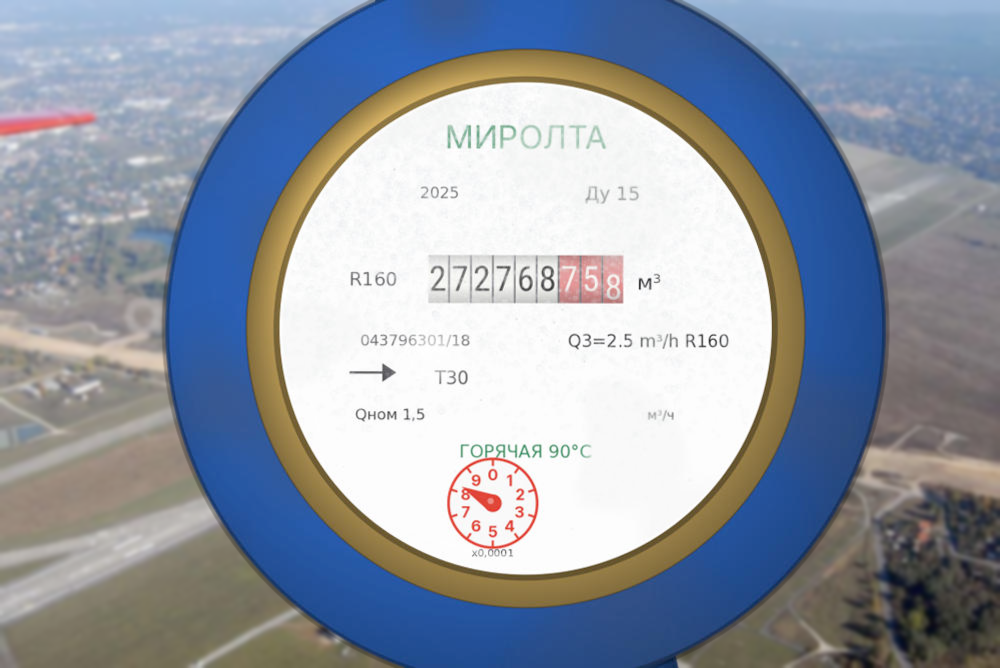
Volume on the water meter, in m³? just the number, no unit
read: 272768.7578
